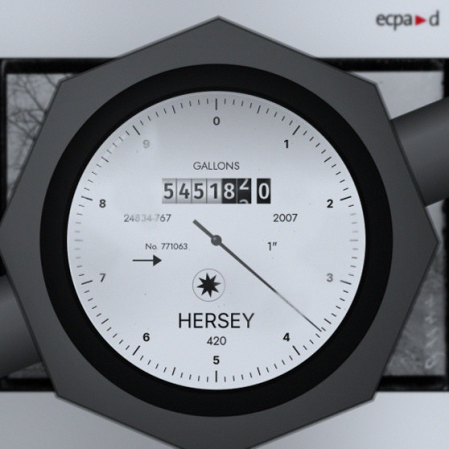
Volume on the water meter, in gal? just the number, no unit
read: 5451823.6
